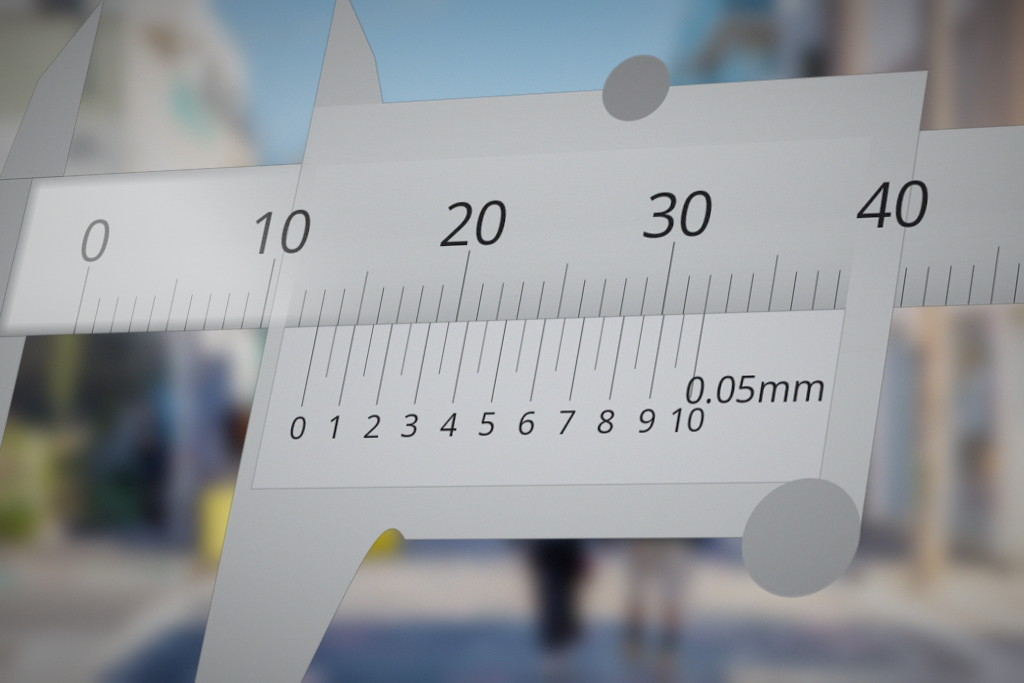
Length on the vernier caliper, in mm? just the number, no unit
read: 13.0
